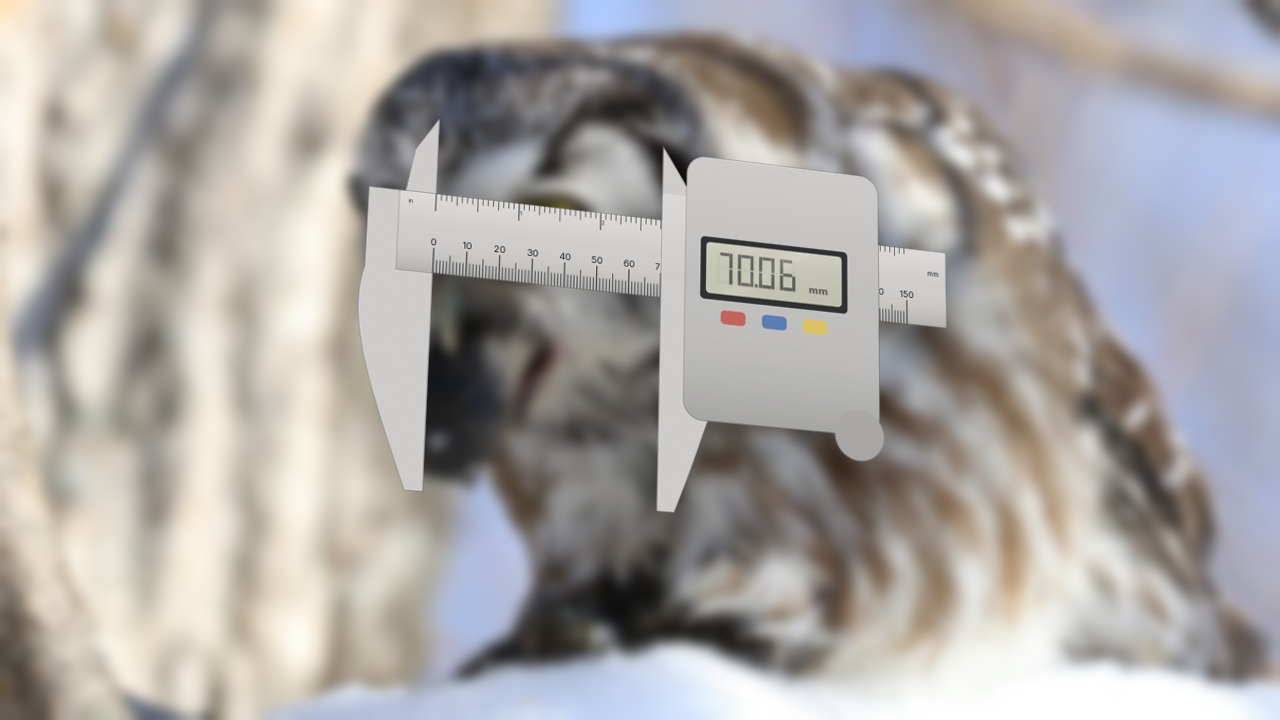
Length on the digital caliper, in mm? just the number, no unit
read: 70.06
